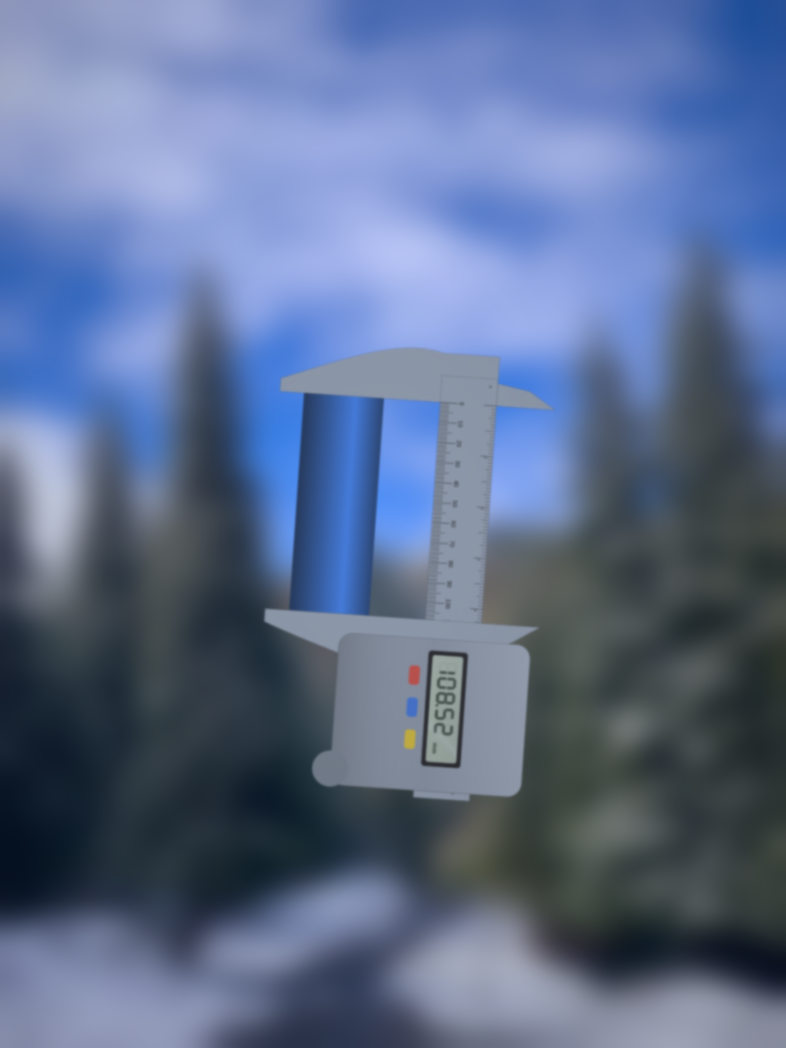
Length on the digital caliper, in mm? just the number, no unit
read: 108.52
